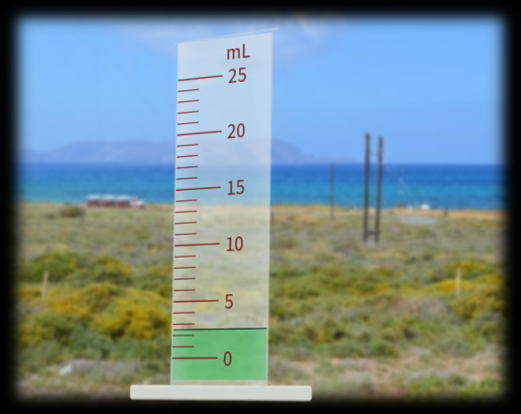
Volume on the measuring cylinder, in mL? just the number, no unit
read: 2.5
